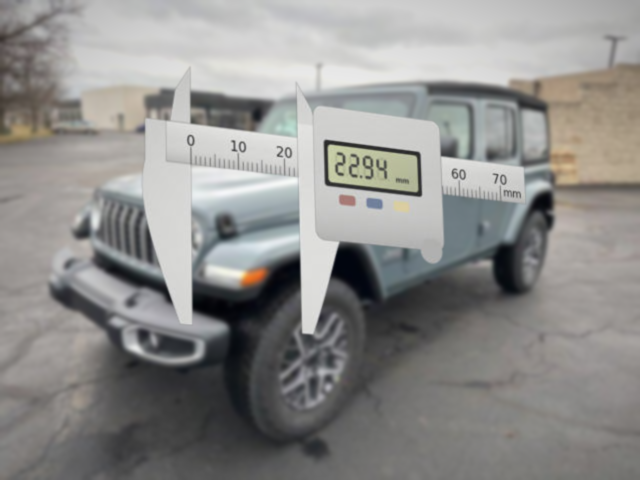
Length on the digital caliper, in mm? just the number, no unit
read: 22.94
